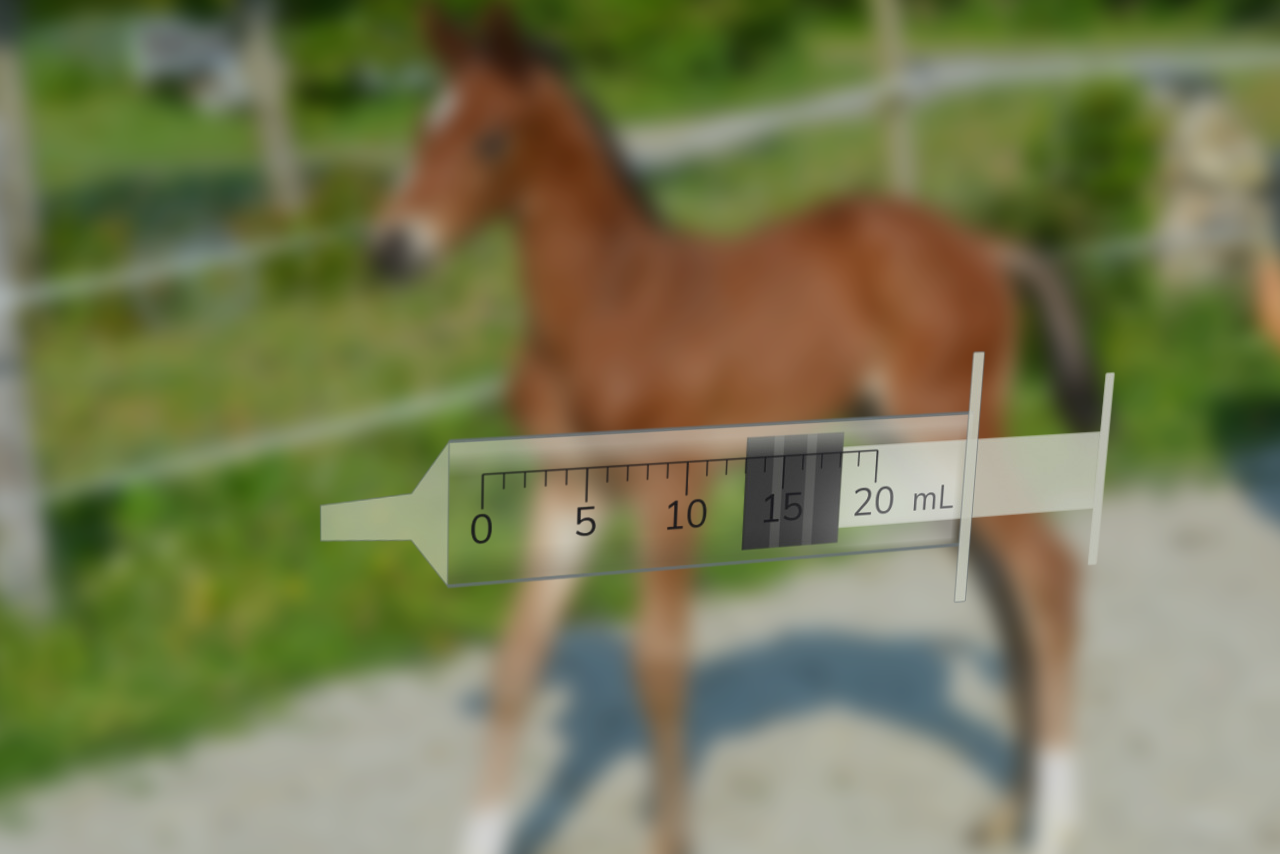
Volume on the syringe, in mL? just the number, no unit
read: 13
